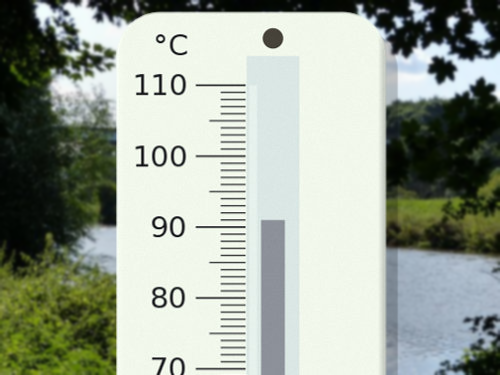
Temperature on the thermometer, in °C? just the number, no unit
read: 91
